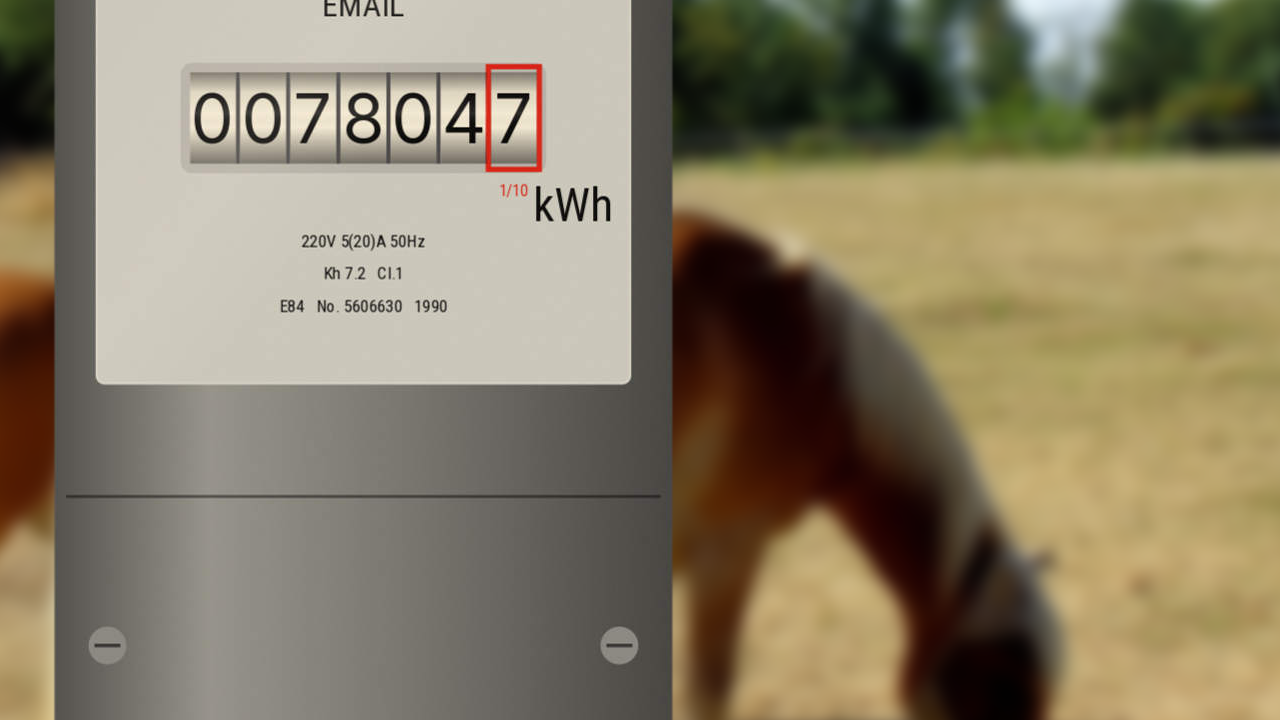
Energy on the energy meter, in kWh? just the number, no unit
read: 7804.7
